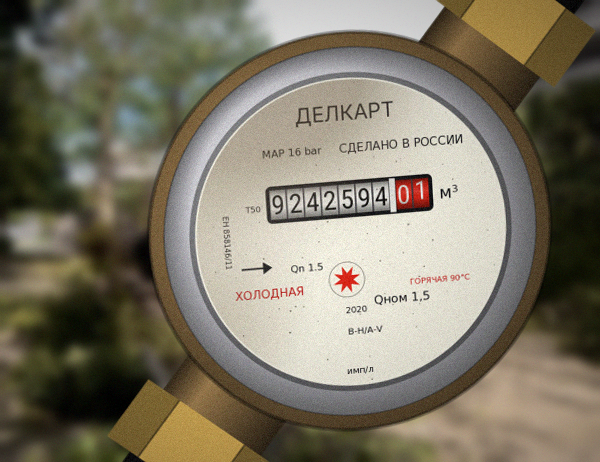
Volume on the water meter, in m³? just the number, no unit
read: 9242594.01
